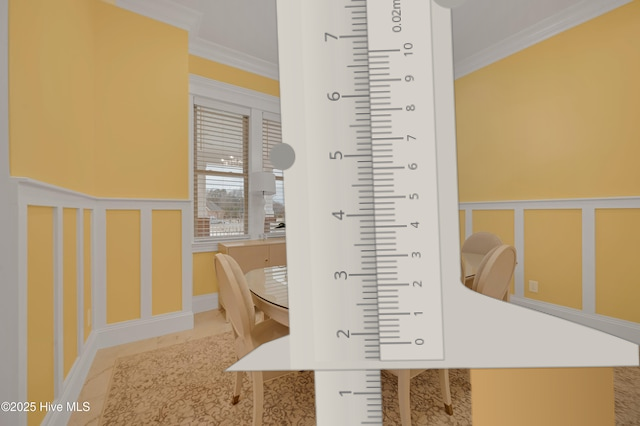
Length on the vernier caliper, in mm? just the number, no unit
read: 18.4
